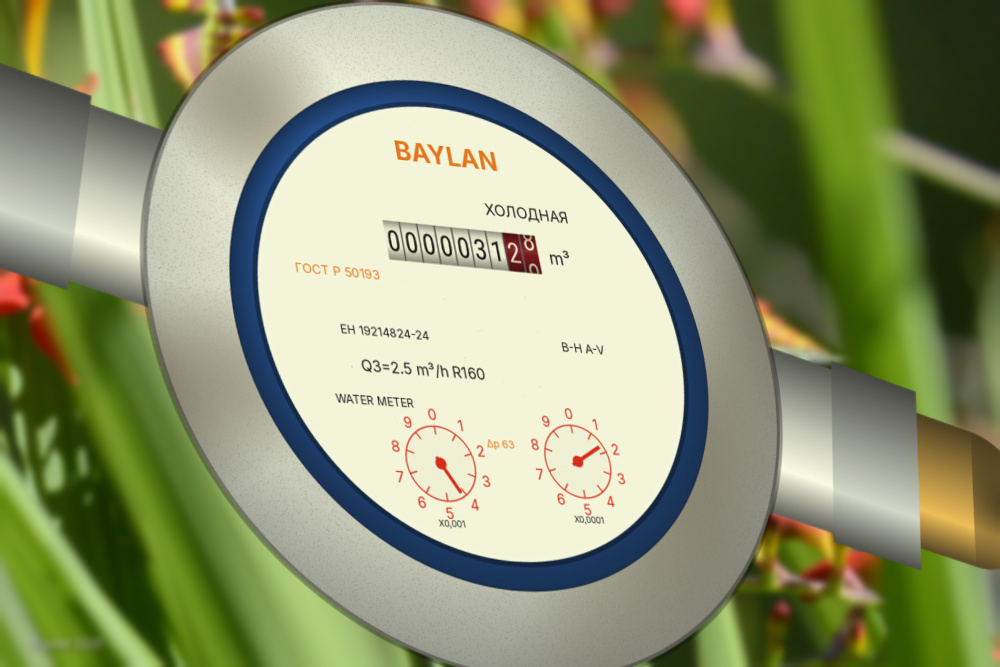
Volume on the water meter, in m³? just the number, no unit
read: 31.2841
